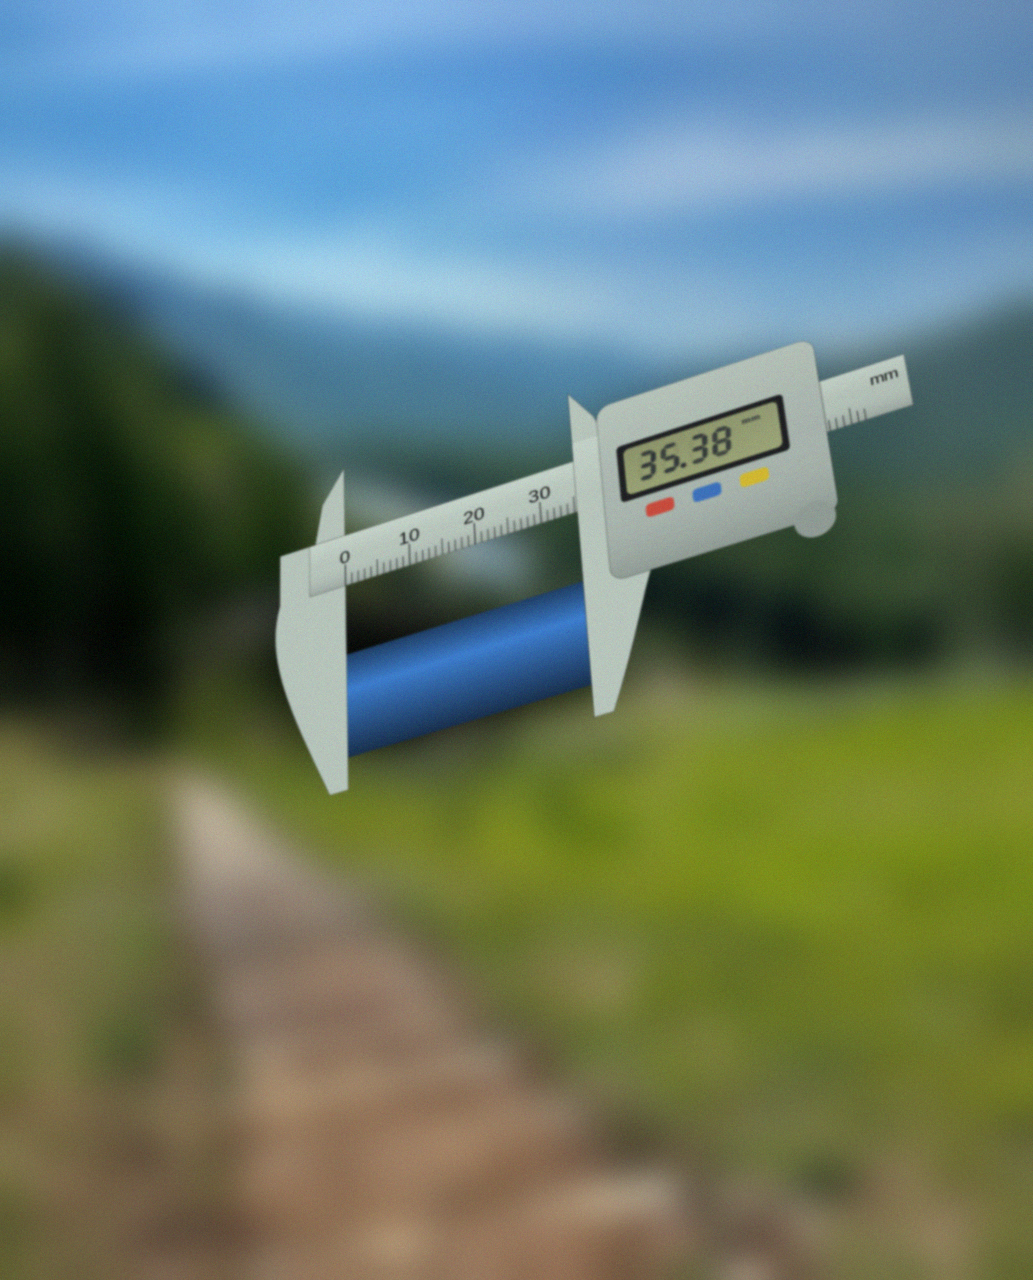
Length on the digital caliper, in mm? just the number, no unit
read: 35.38
